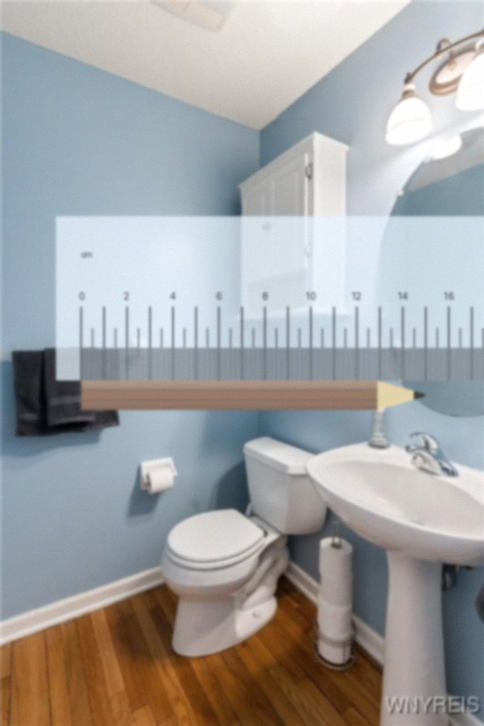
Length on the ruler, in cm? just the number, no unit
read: 15
